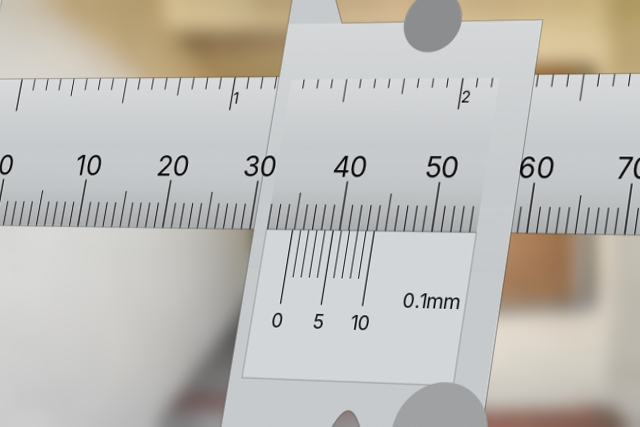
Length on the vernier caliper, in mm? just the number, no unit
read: 34.8
